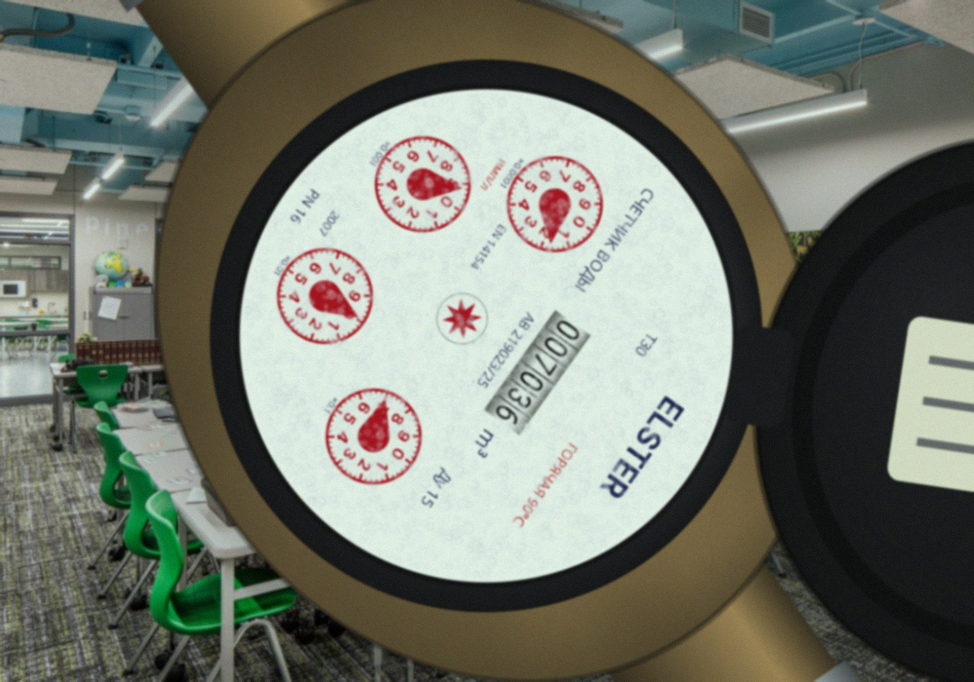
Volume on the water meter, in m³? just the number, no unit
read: 7036.6991
